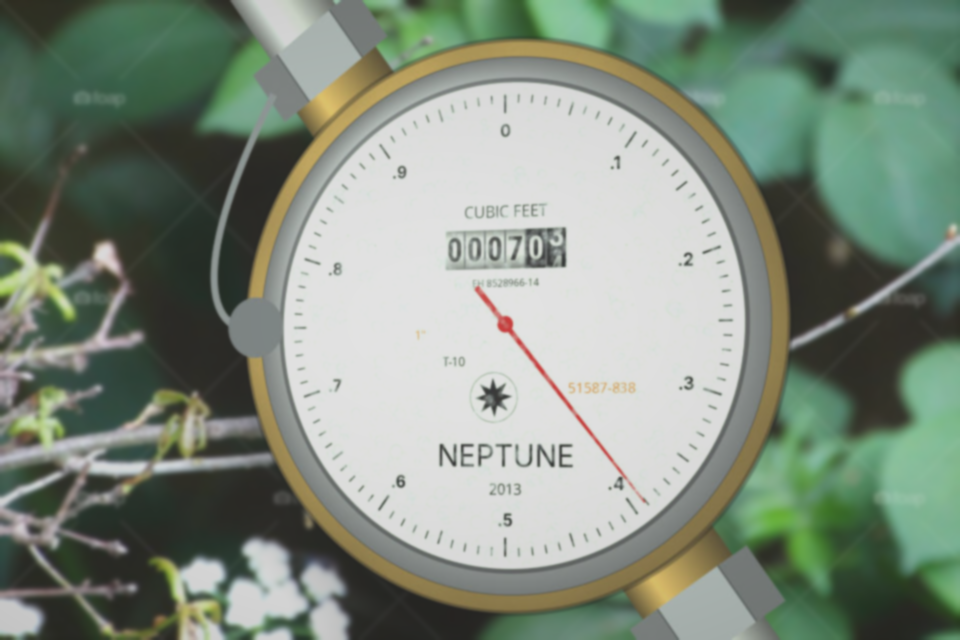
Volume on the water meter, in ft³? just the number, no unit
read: 703.39
